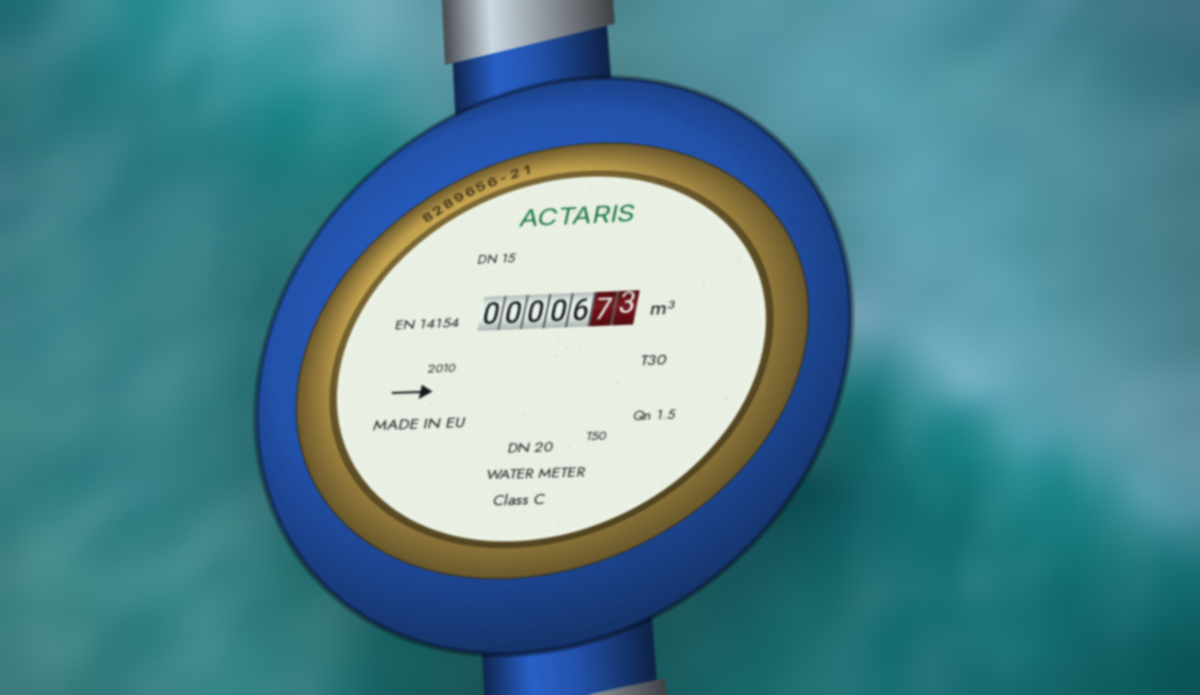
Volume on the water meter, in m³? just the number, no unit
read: 6.73
